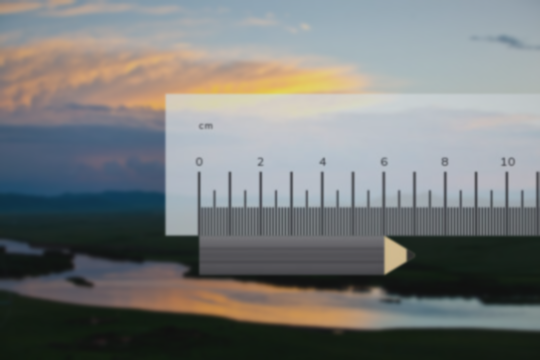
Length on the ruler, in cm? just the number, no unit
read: 7
